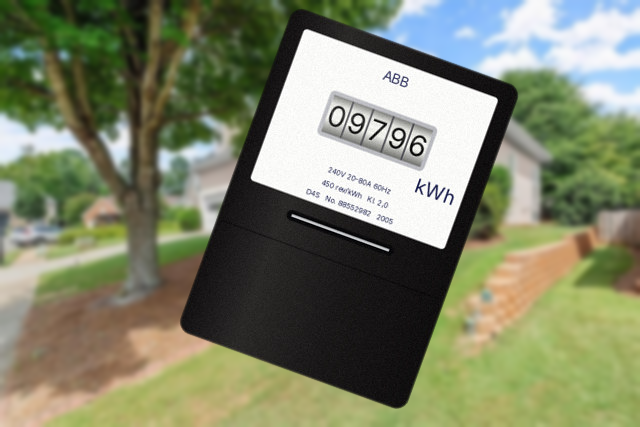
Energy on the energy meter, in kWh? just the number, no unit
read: 9796
